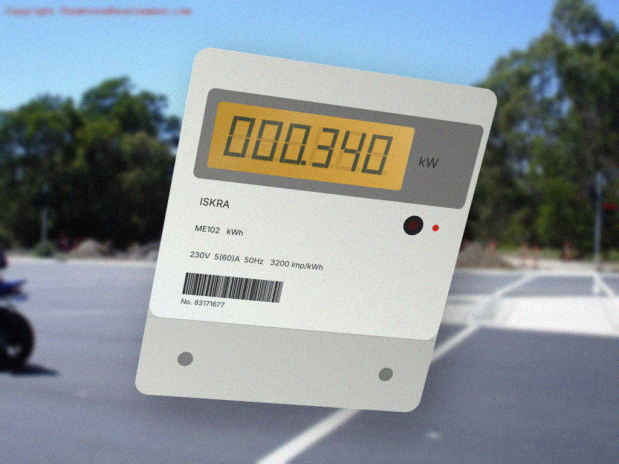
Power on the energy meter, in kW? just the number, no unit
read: 0.340
